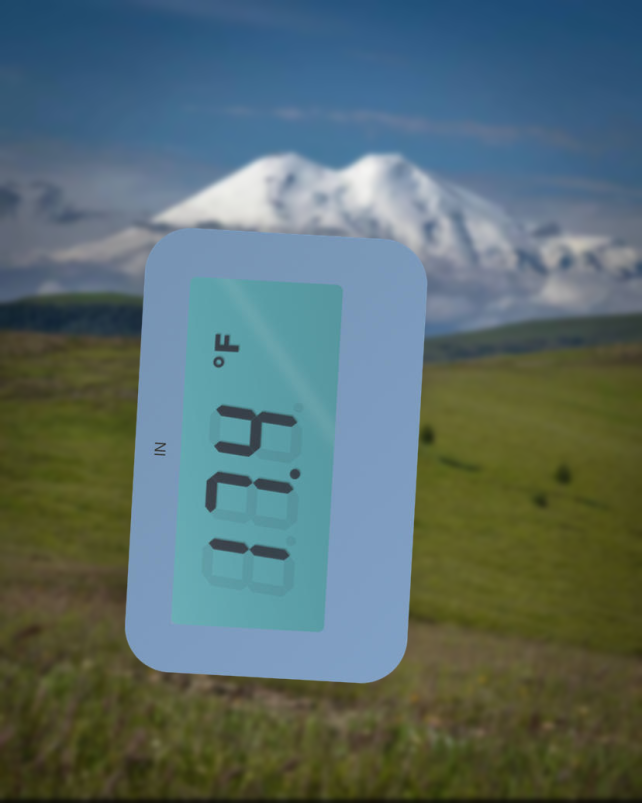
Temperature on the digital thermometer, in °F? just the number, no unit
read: 17.4
